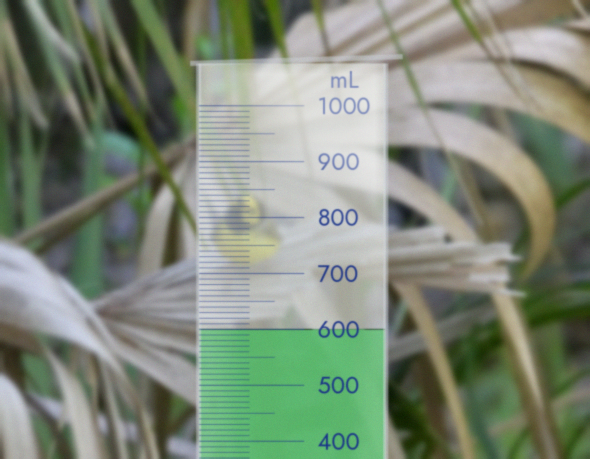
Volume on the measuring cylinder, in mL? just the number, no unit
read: 600
